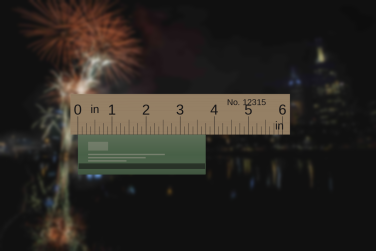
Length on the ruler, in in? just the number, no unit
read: 3.75
